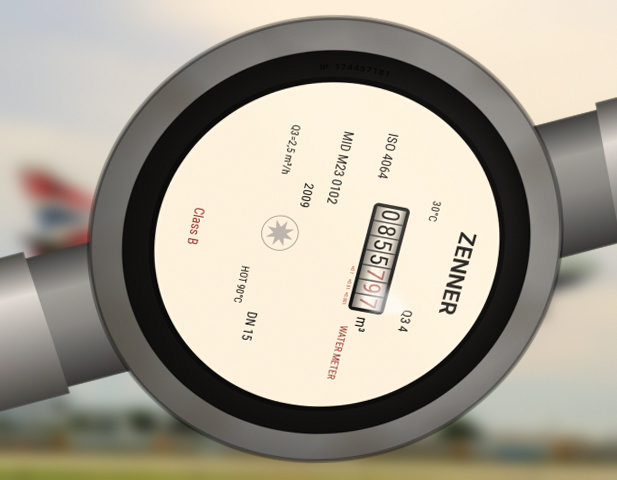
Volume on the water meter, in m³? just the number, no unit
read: 855.797
